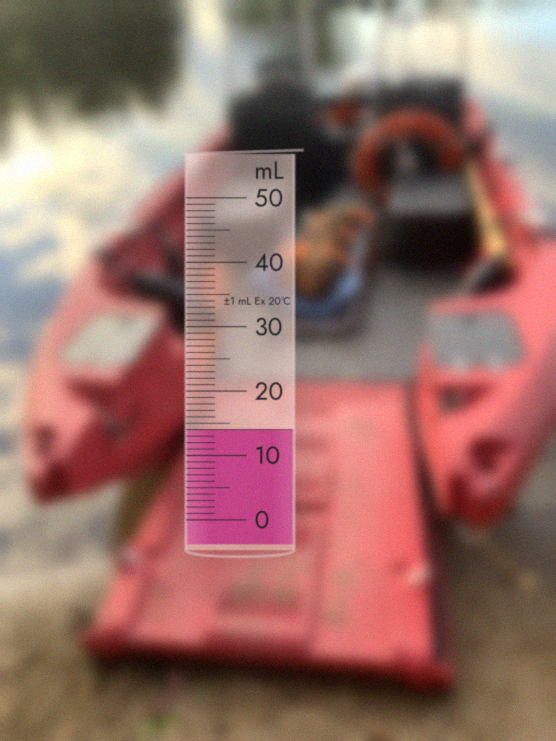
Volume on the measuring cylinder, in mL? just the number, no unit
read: 14
